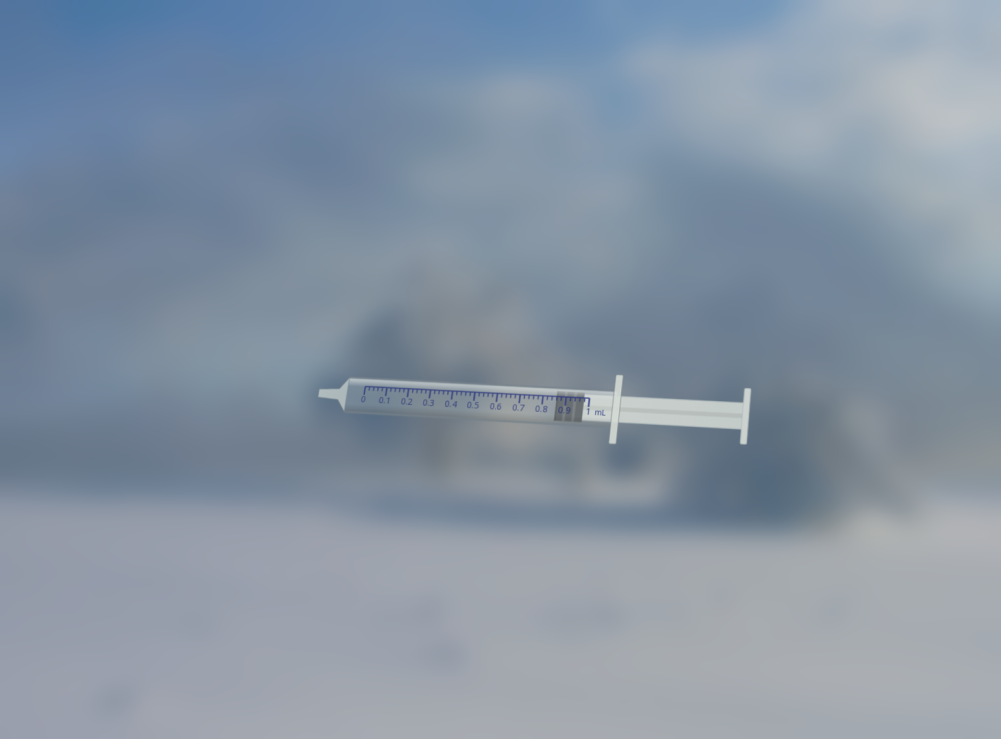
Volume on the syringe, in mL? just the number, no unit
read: 0.86
